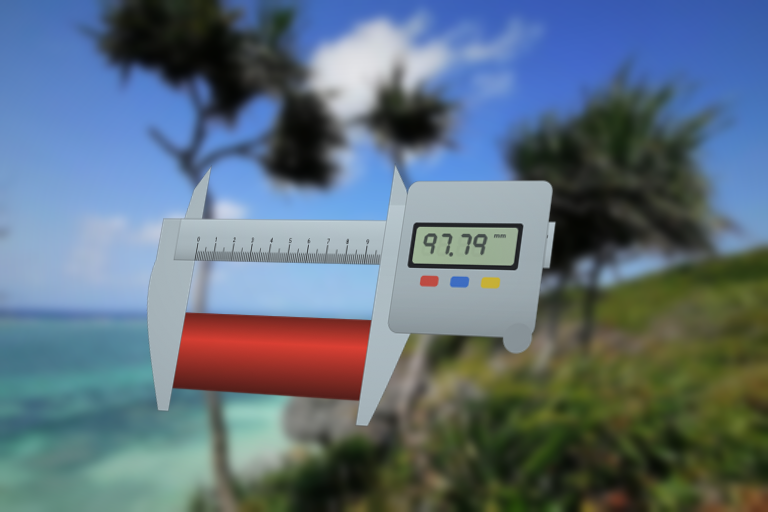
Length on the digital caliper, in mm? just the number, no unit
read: 97.79
